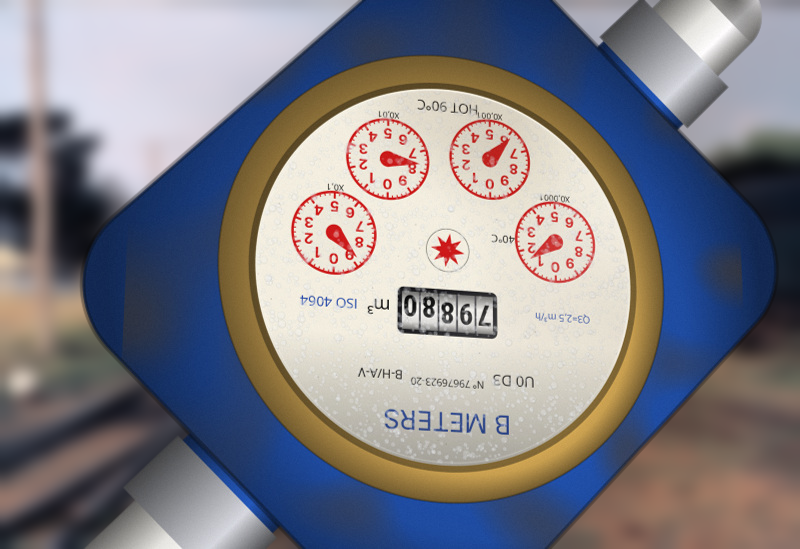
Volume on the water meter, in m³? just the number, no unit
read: 79879.8761
